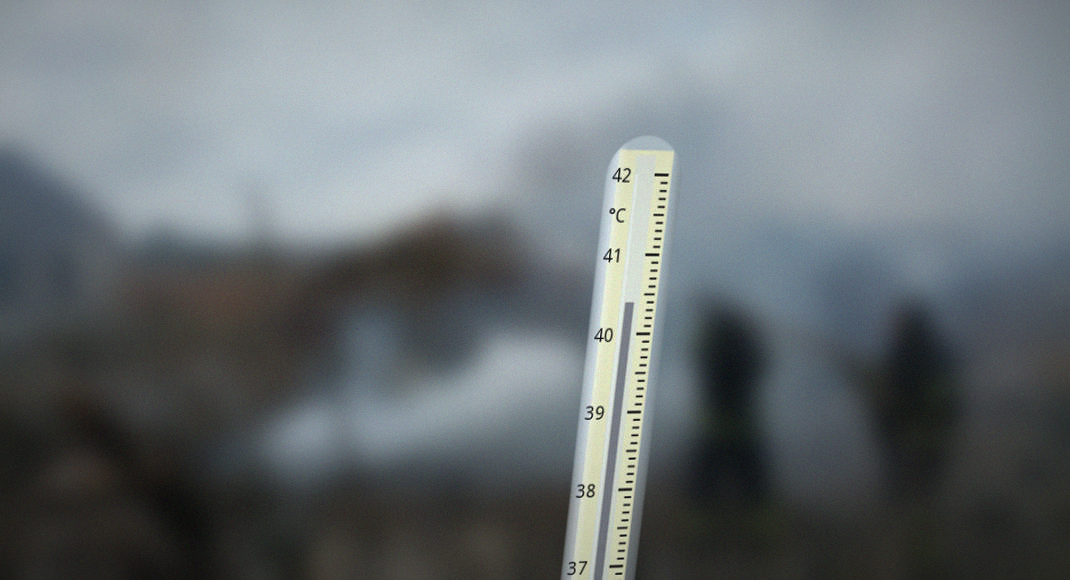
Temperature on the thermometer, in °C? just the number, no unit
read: 40.4
